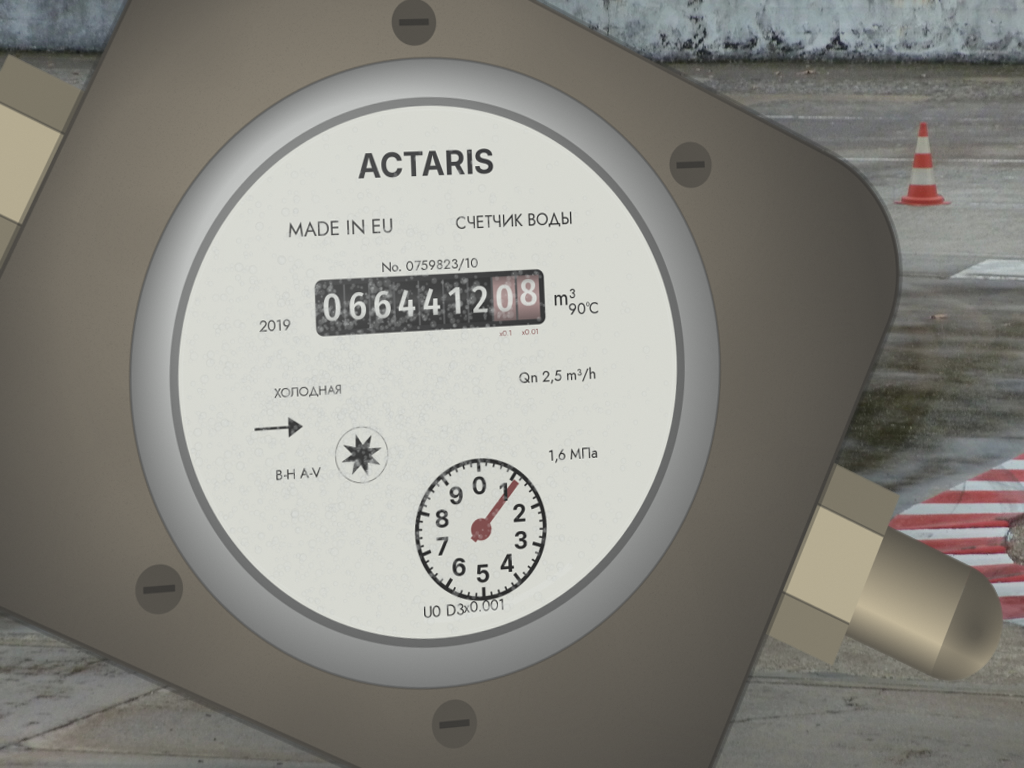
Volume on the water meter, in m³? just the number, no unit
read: 664412.081
